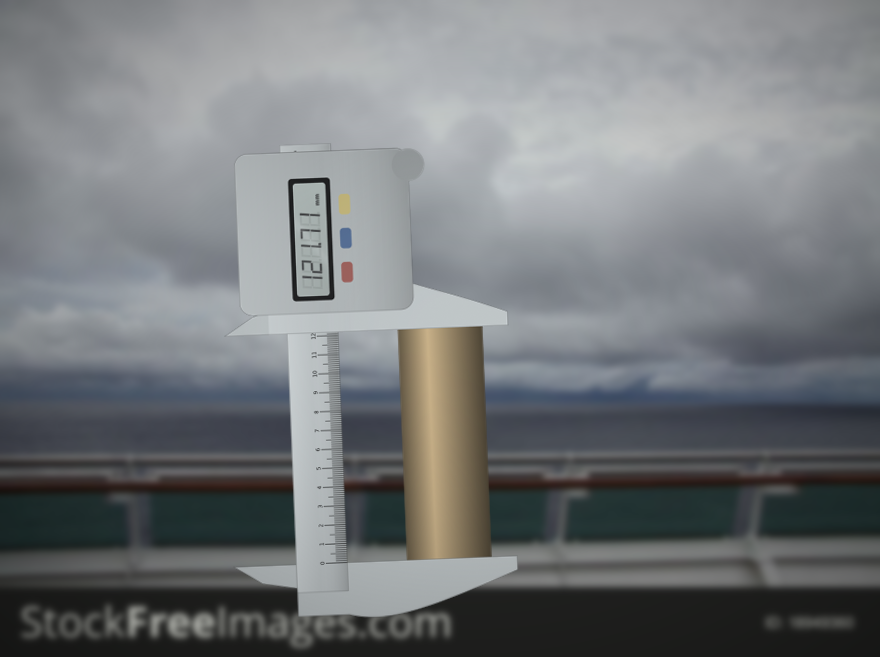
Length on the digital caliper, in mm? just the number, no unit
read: 121.71
